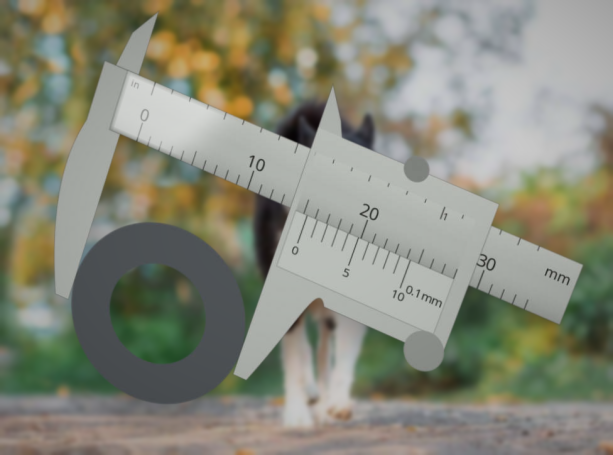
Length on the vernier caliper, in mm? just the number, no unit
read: 15.3
